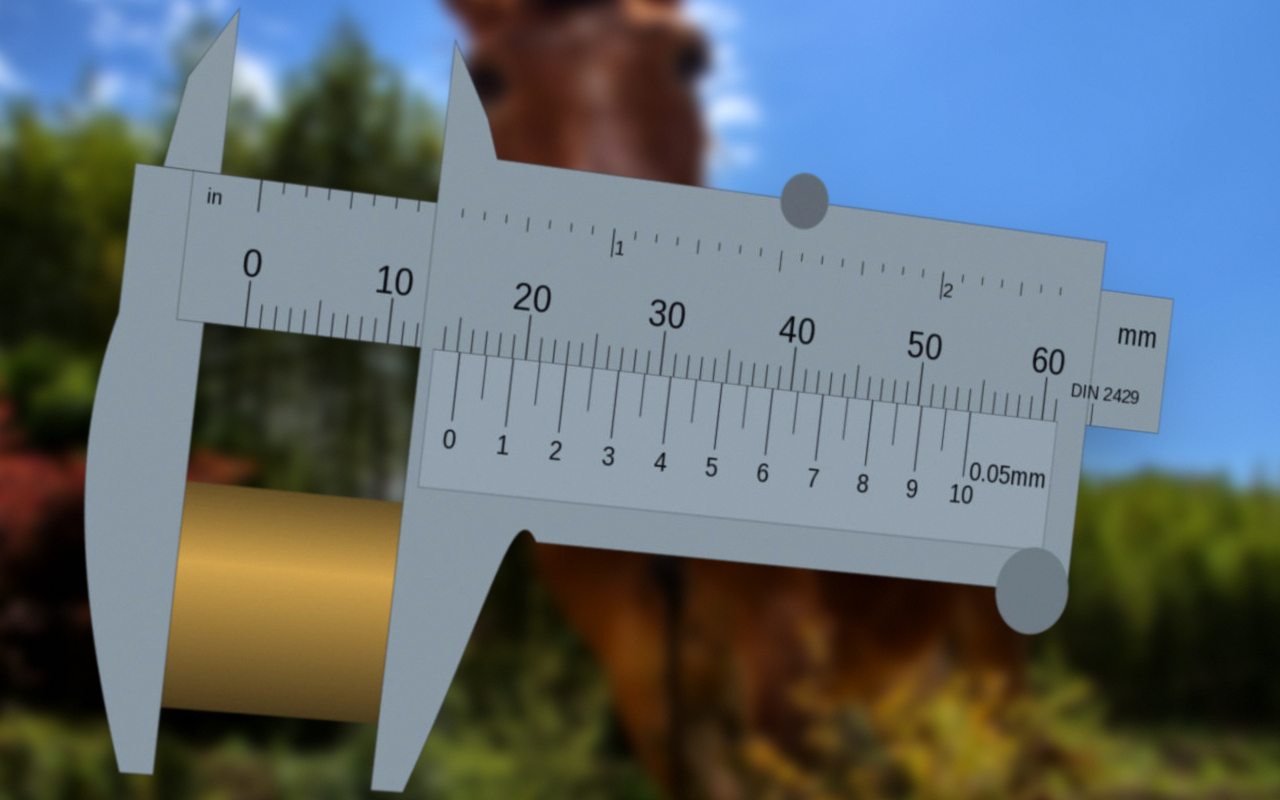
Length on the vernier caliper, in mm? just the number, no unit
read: 15.2
